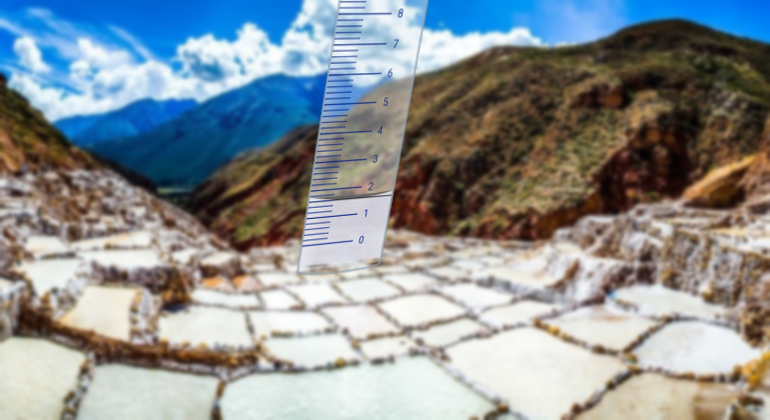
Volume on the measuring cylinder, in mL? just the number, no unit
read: 1.6
